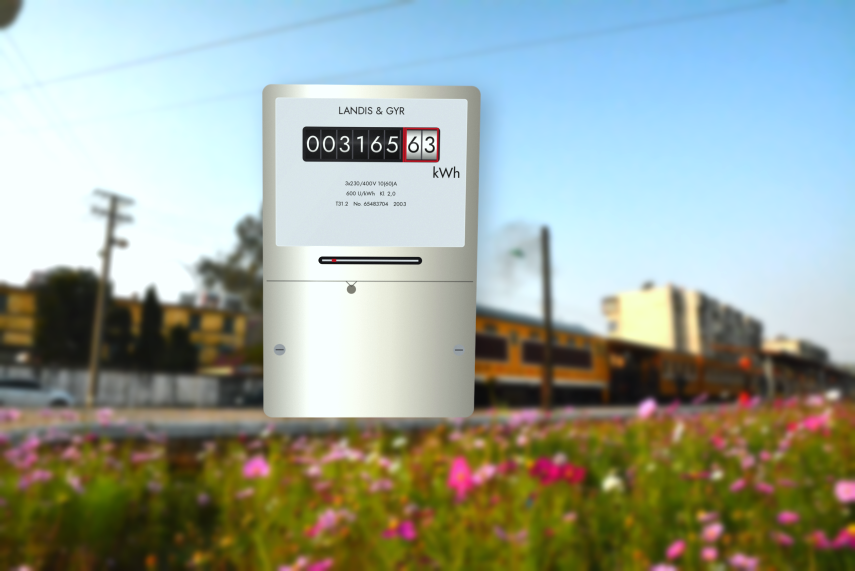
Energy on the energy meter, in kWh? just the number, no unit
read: 3165.63
